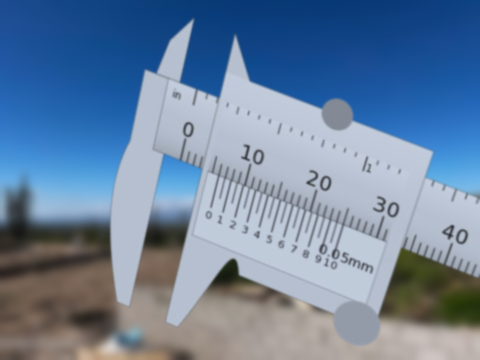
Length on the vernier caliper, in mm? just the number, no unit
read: 6.0
